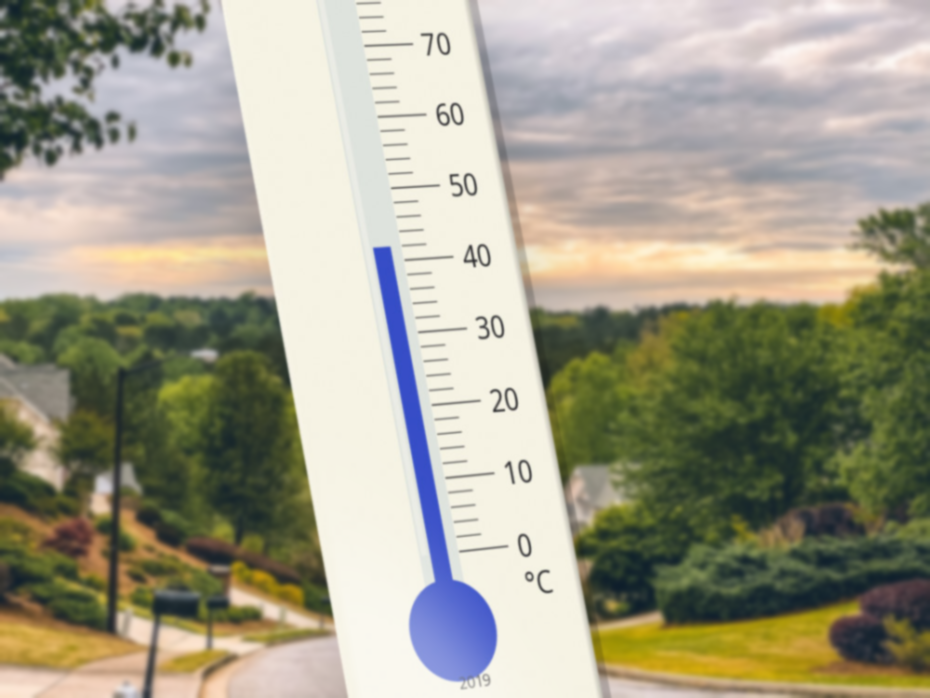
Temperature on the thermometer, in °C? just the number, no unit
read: 42
